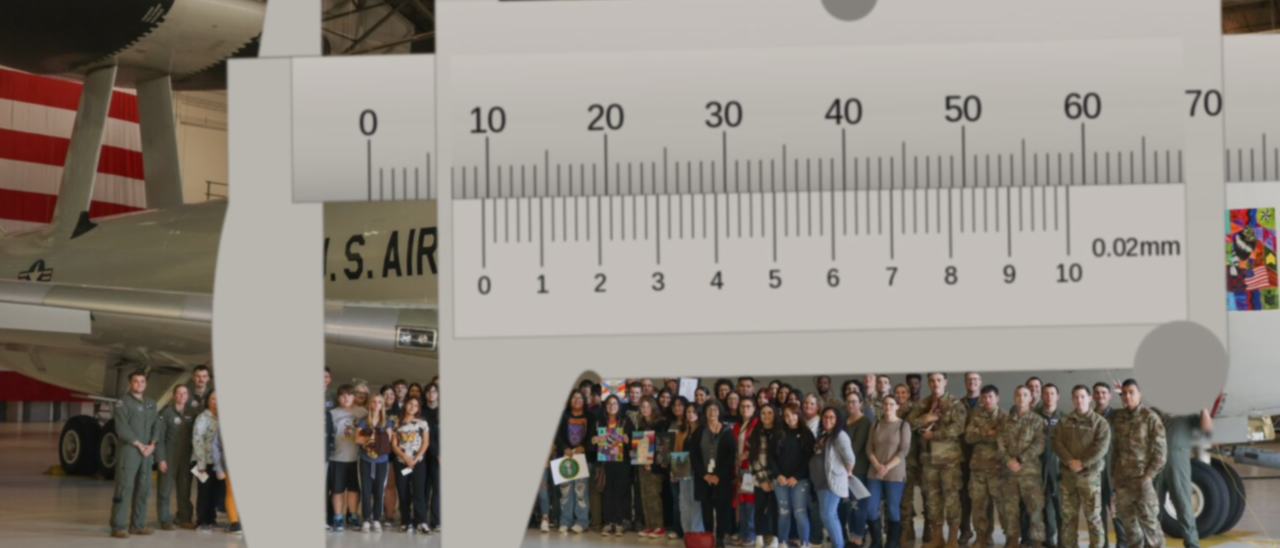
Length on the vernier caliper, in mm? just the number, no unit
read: 9.6
